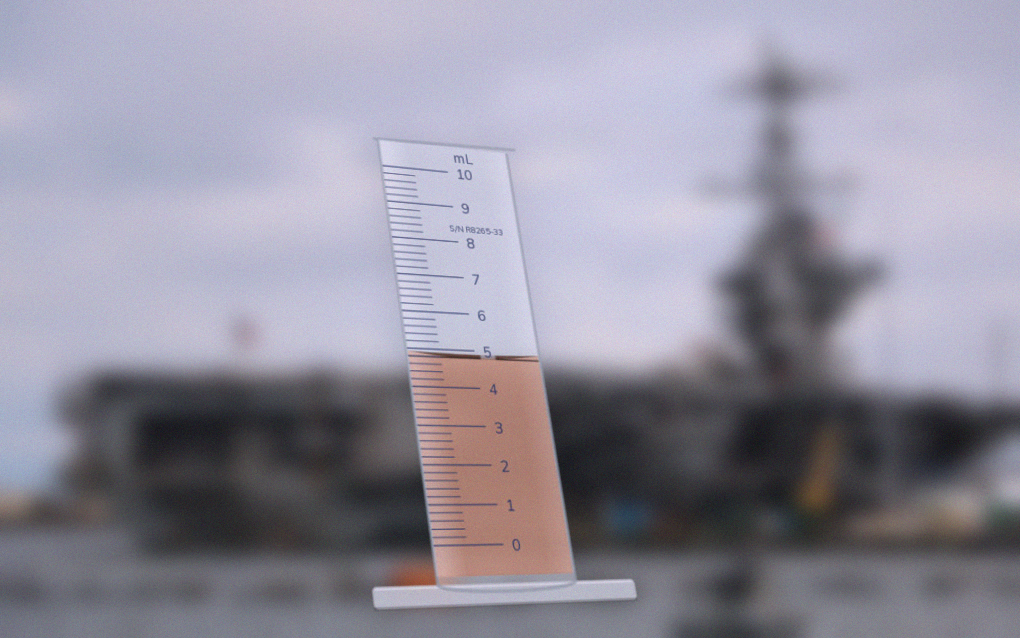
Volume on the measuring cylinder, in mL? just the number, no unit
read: 4.8
